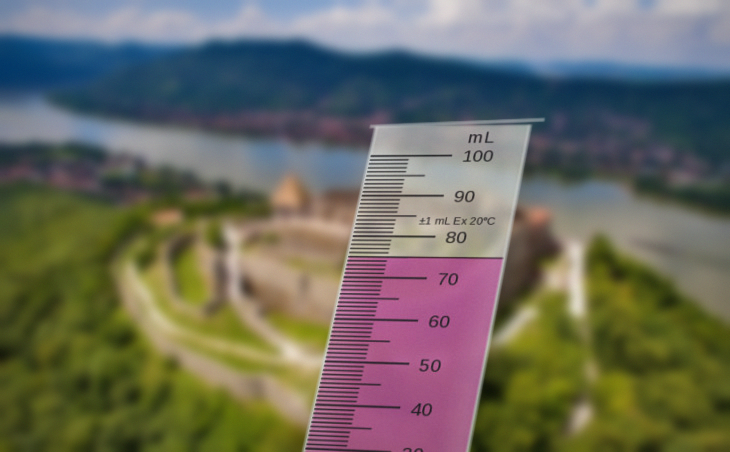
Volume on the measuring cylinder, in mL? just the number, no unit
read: 75
